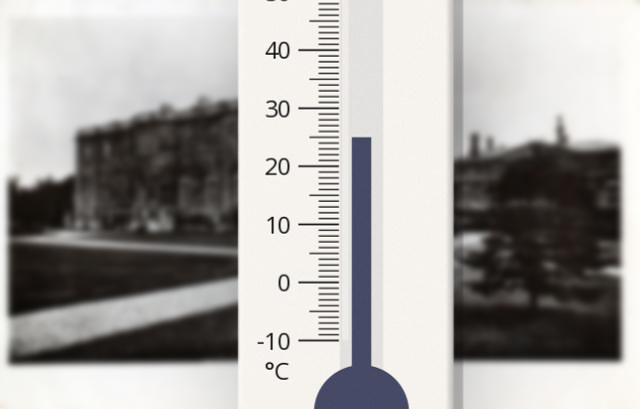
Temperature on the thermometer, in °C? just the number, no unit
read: 25
